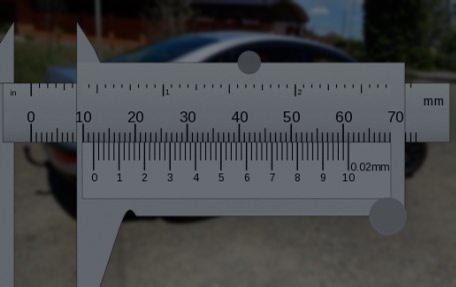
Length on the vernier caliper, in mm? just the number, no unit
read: 12.0
